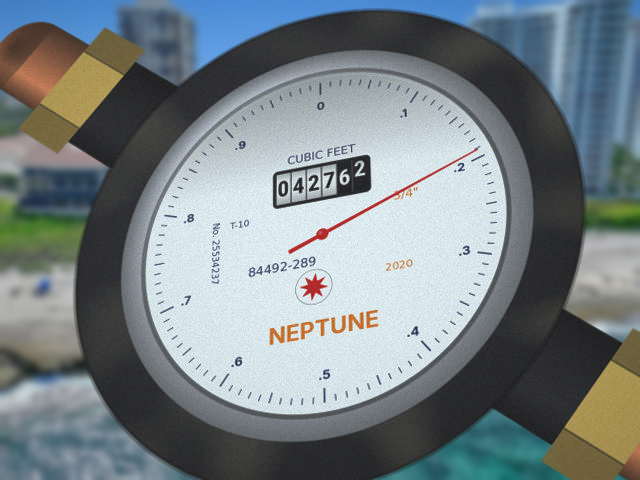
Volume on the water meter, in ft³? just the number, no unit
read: 42762.19
